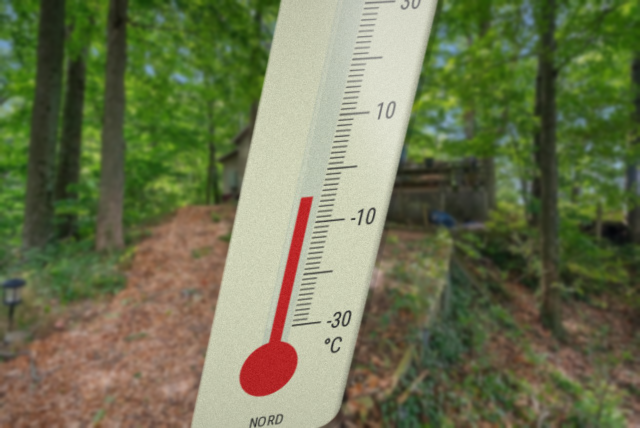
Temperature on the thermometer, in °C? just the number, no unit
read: -5
